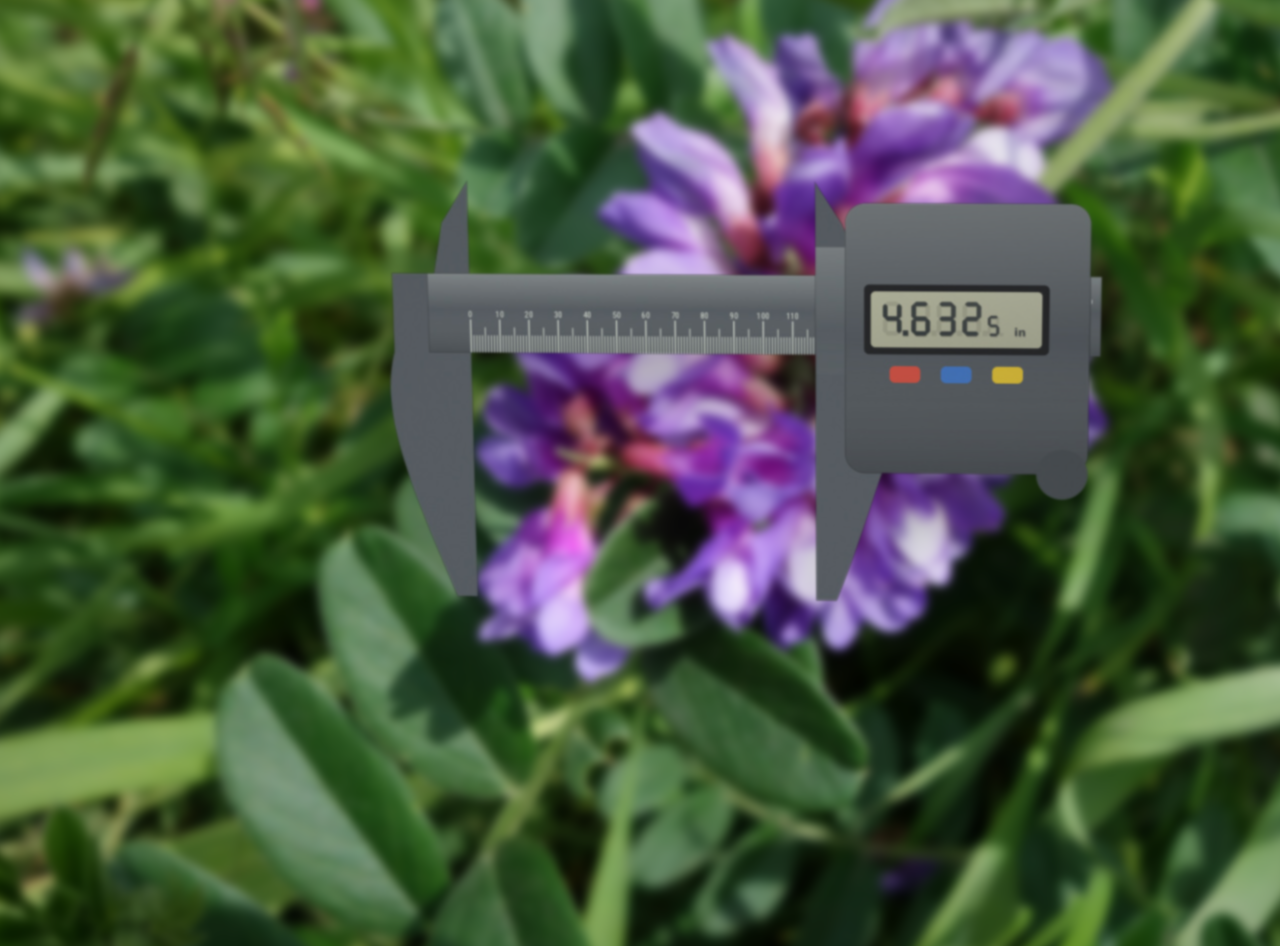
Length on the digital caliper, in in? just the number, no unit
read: 4.6325
